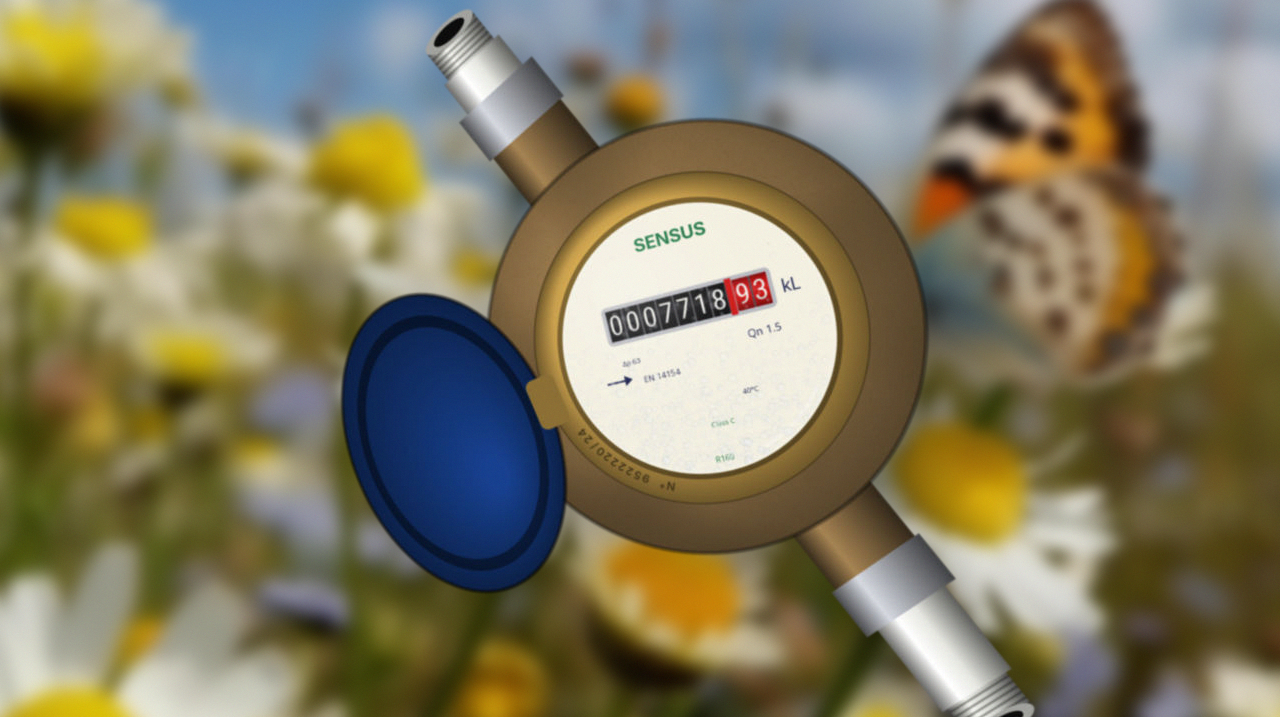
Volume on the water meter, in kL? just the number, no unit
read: 7718.93
